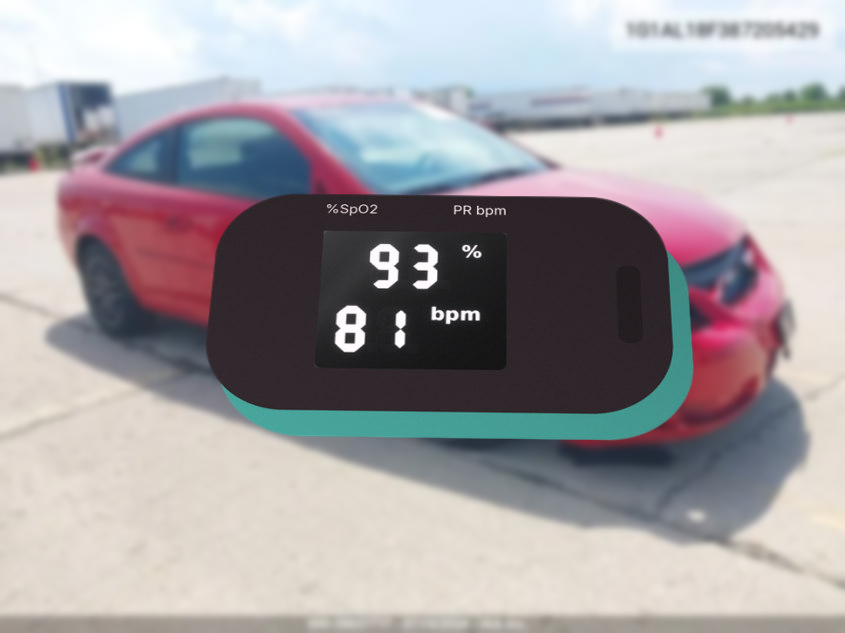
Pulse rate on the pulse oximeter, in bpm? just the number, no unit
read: 81
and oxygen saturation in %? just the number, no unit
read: 93
